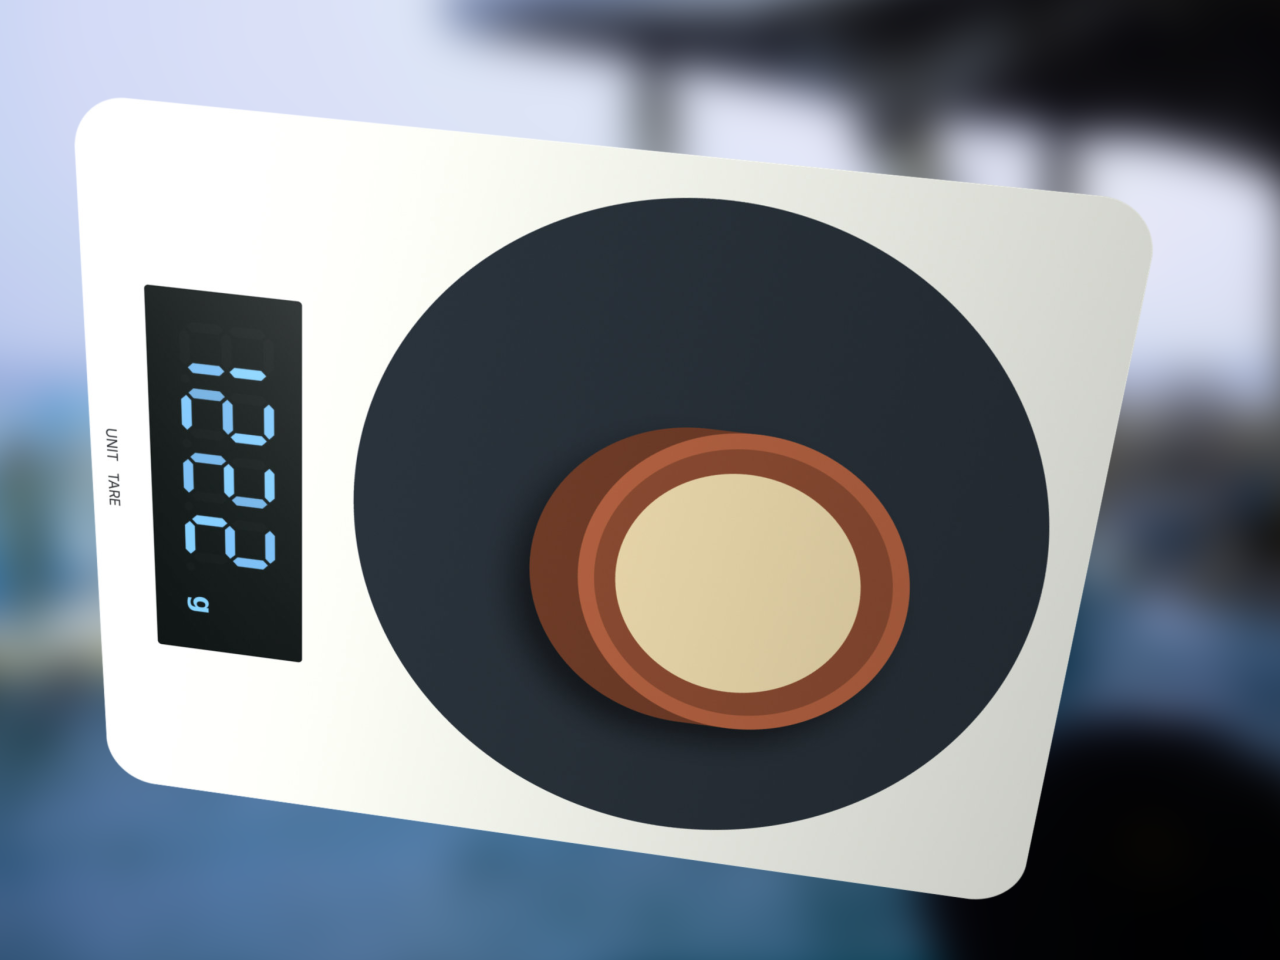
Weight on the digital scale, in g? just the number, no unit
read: 1222
